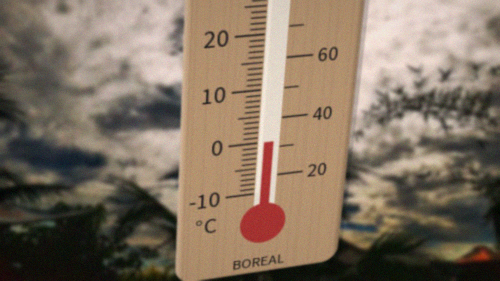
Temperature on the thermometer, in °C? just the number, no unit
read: 0
